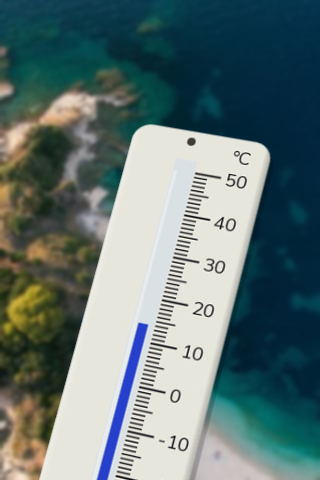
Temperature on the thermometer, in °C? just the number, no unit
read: 14
